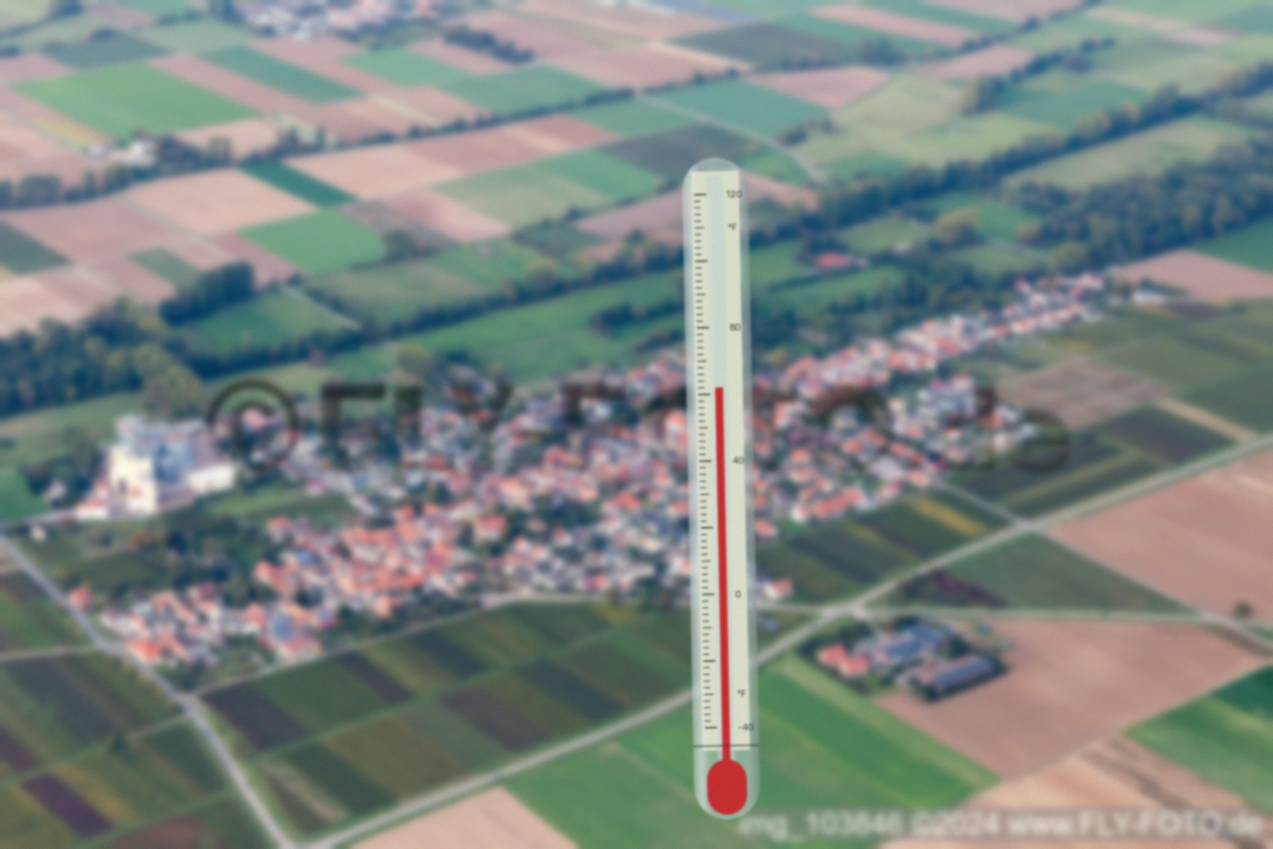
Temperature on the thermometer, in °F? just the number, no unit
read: 62
